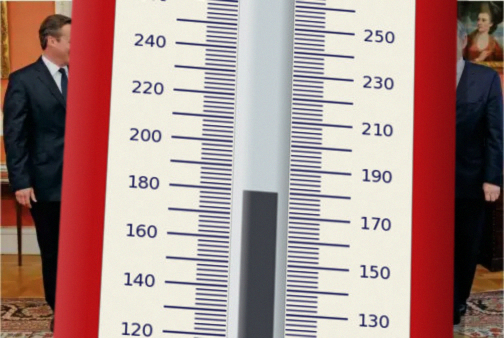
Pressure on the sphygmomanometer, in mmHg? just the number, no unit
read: 180
